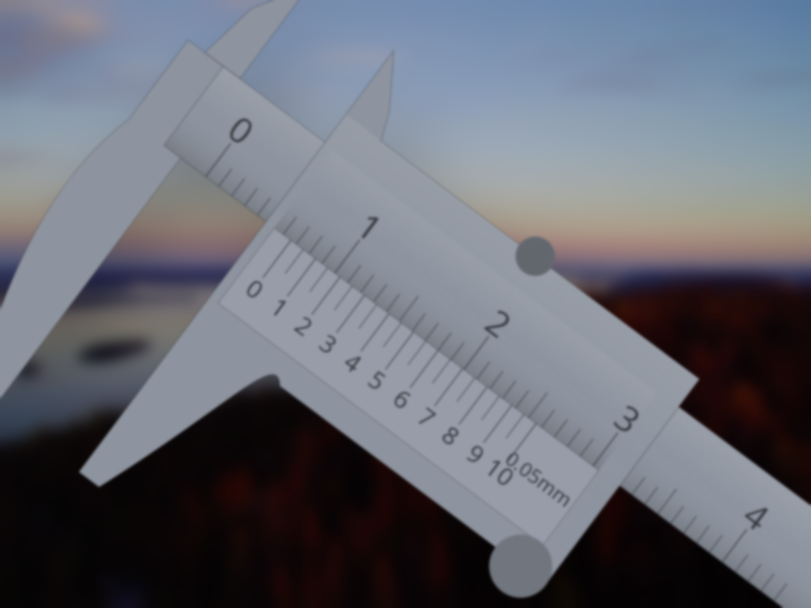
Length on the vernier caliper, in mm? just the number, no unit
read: 6.6
